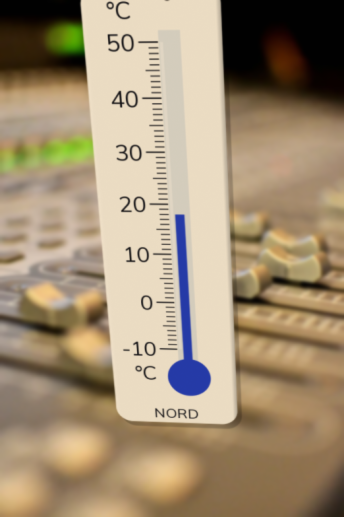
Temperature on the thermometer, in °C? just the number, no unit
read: 18
